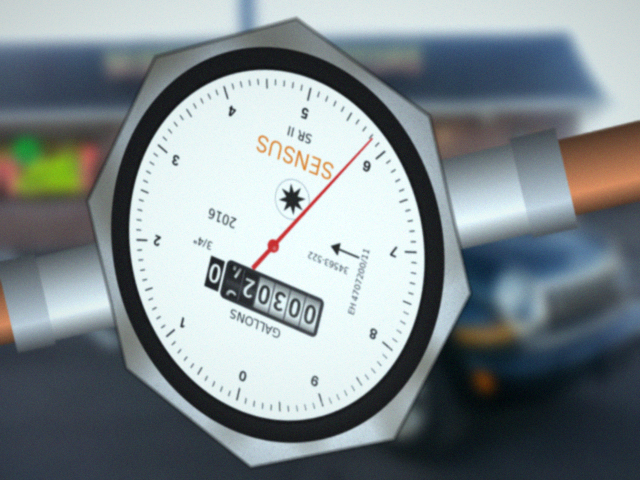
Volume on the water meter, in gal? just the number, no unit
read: 30235.8
